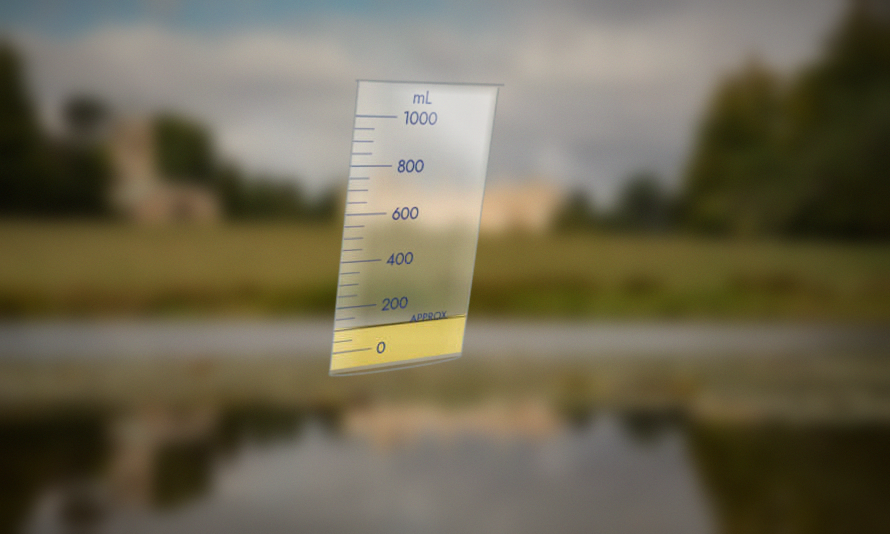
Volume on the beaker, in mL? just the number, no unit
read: 100
